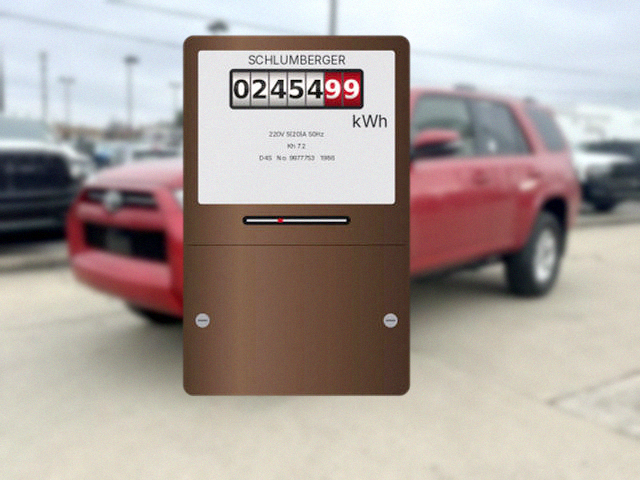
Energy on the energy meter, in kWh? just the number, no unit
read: 2454.99
